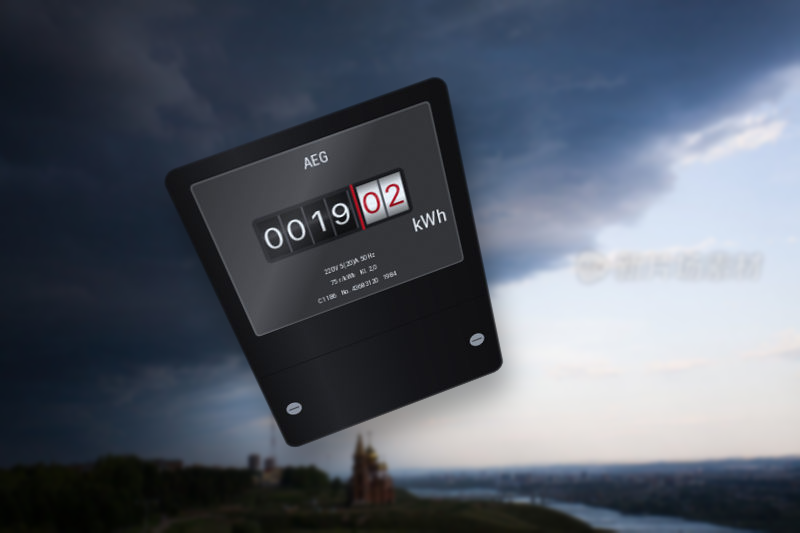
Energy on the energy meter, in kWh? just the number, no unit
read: 19.02
